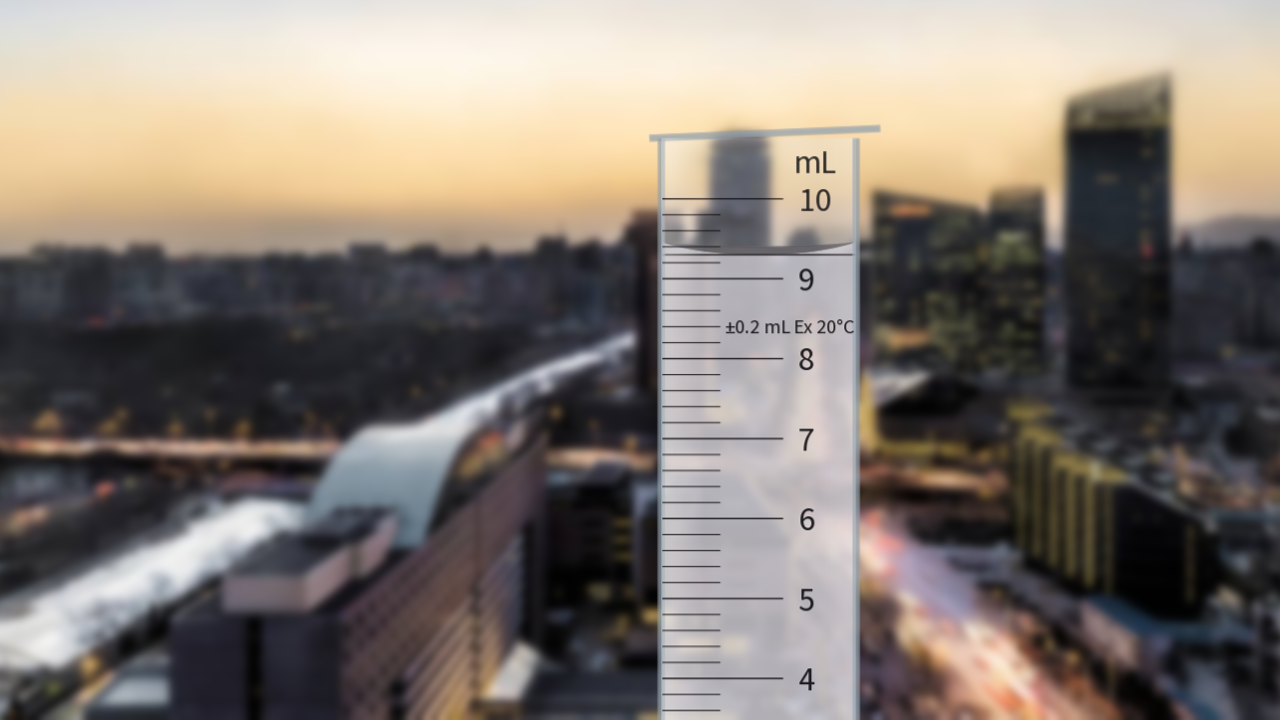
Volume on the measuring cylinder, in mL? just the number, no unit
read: 9.3
